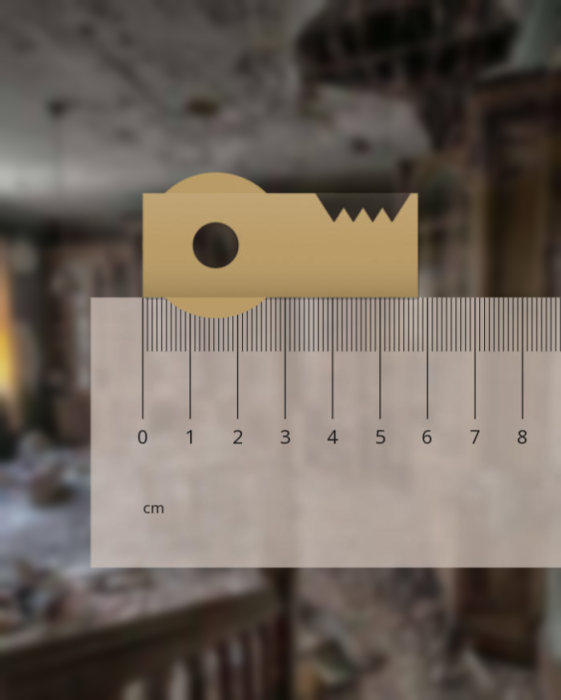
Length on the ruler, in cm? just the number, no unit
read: 5.8
